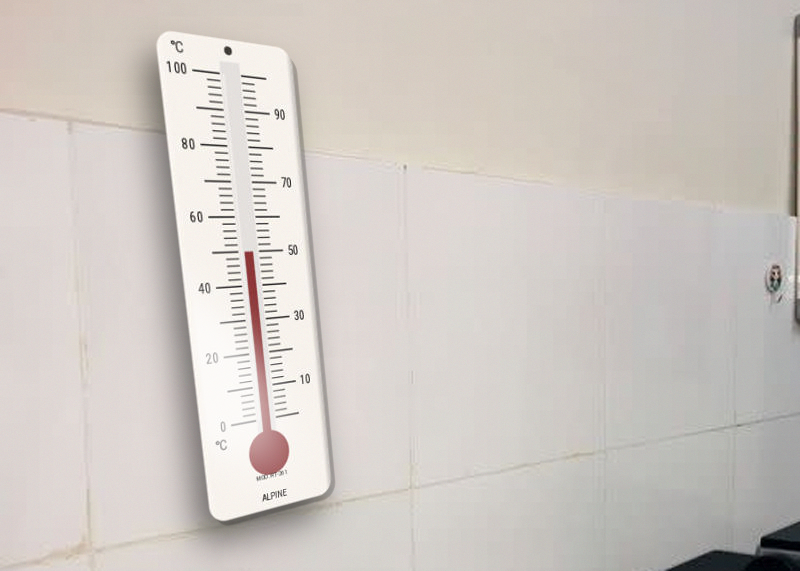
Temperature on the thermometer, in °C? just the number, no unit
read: 50
